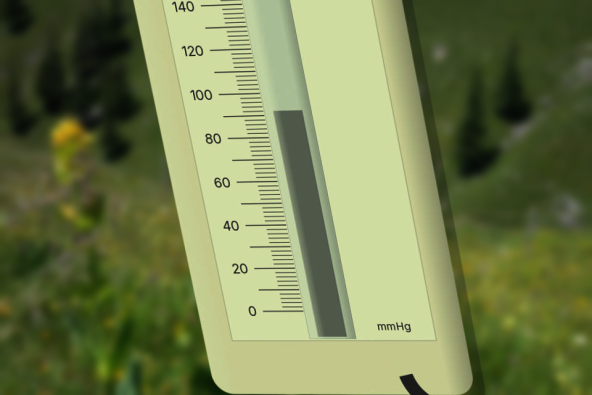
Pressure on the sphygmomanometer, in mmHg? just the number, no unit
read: 92
